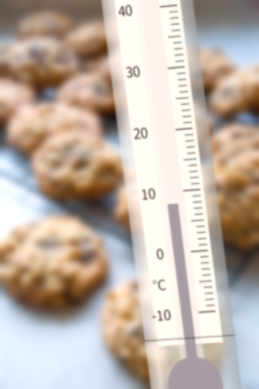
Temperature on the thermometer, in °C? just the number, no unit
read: 8
